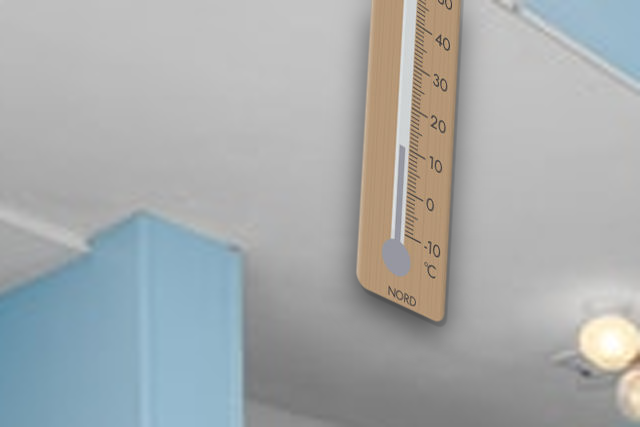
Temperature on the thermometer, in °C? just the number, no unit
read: 10
